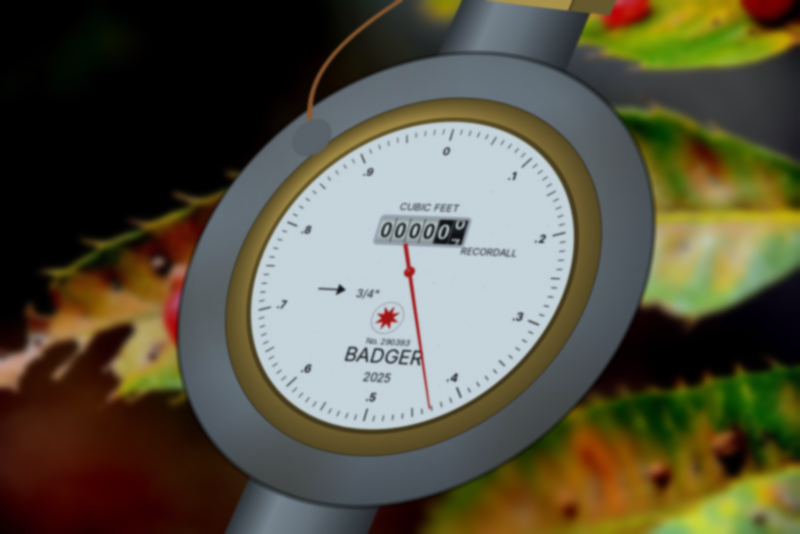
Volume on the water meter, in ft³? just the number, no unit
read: 6.43
